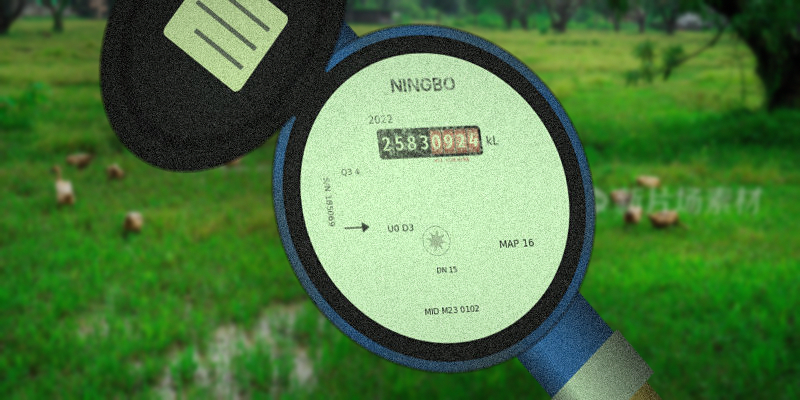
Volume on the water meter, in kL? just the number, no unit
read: 2583.0924
